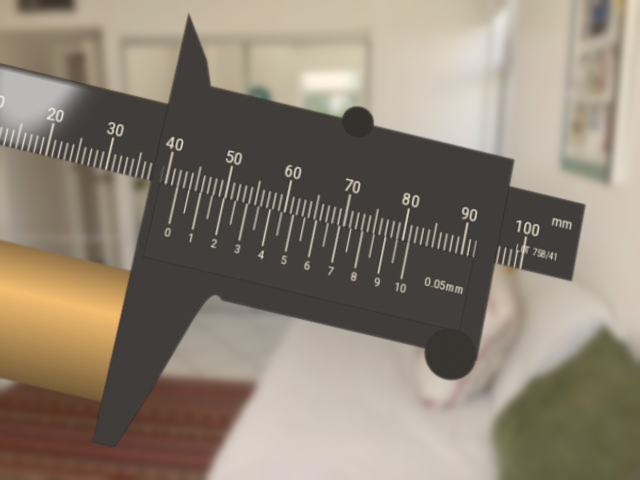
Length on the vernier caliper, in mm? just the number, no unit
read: 42.0
